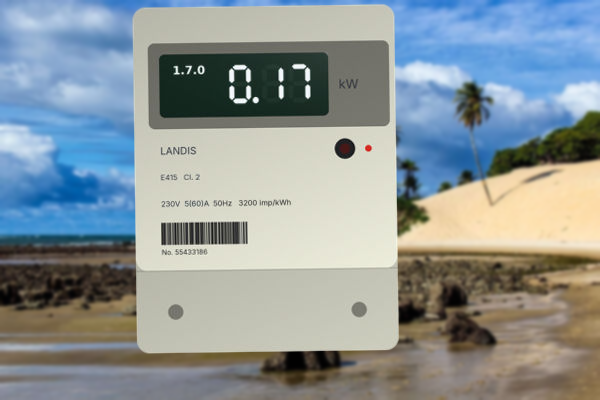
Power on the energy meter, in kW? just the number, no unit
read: 0.17
